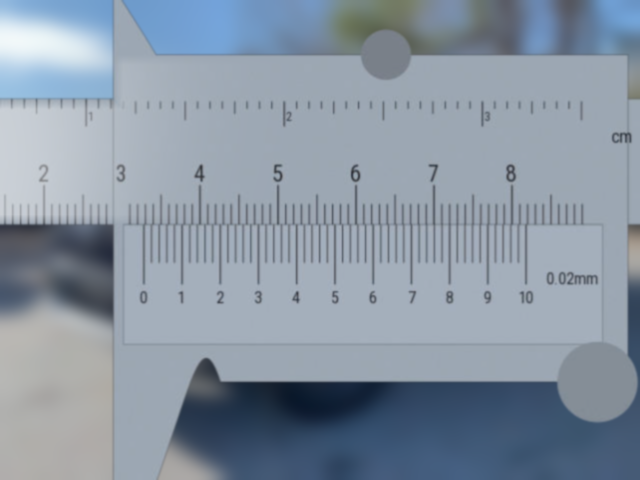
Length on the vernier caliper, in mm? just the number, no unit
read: 32.8
